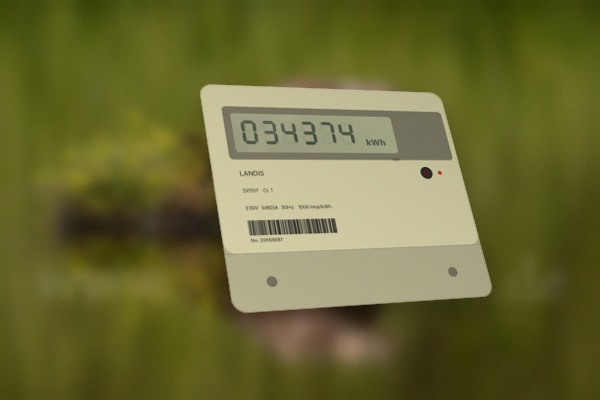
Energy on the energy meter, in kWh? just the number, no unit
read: 34374
